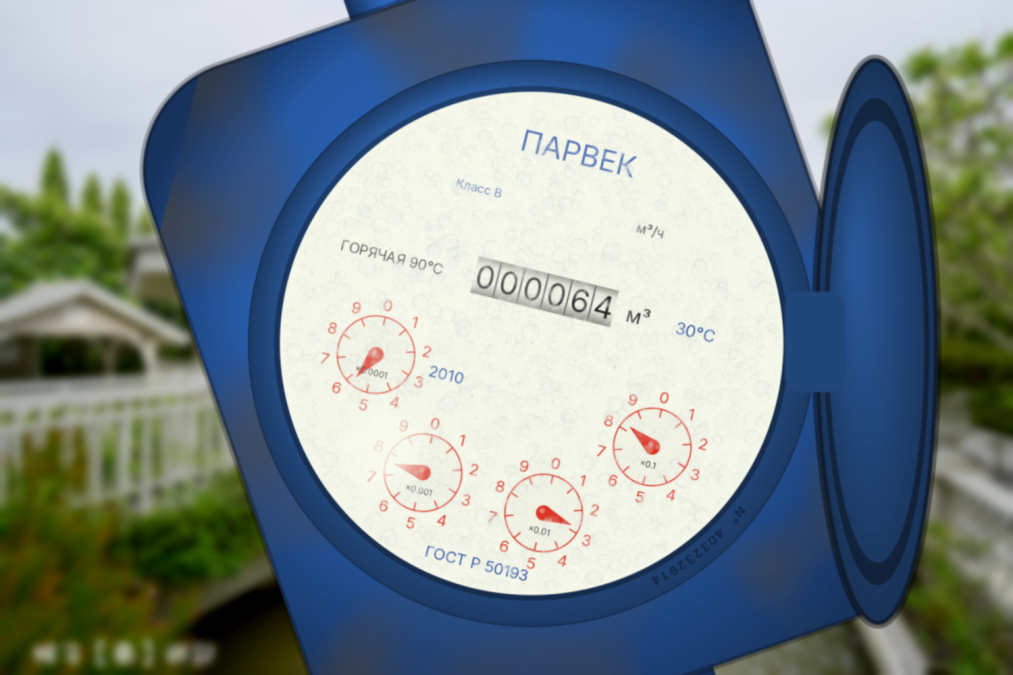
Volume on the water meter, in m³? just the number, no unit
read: 64.8275
